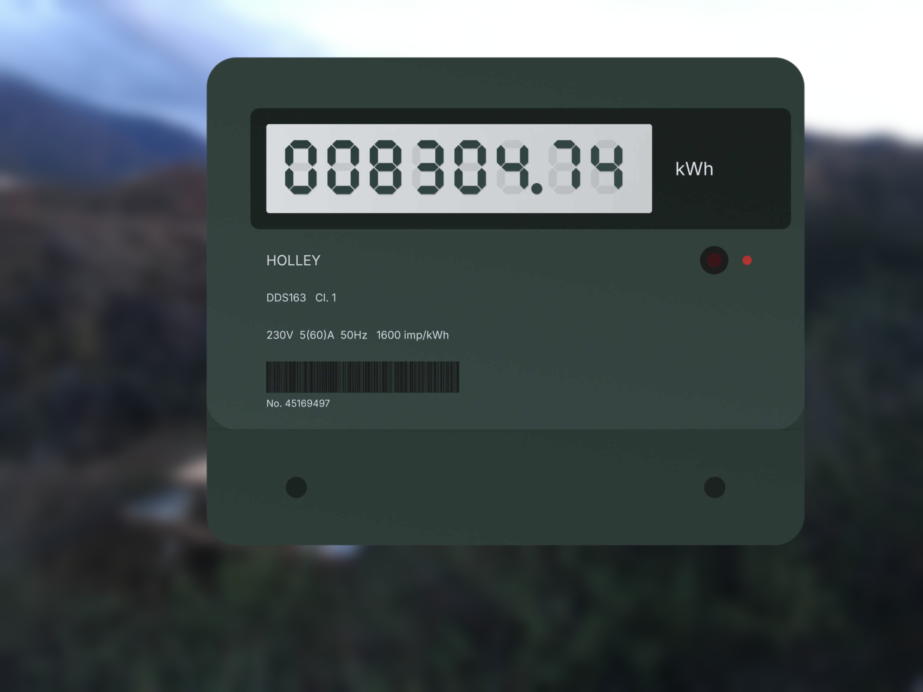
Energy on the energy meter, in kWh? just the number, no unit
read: 8304.74
